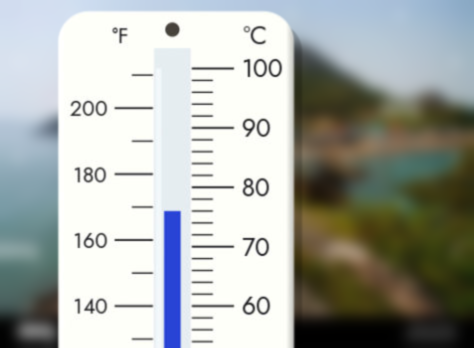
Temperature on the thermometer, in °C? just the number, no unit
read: 76
